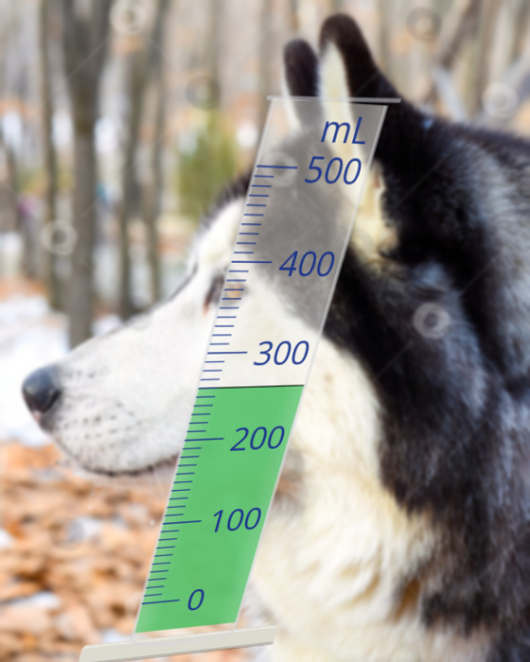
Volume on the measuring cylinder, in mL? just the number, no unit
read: 260
